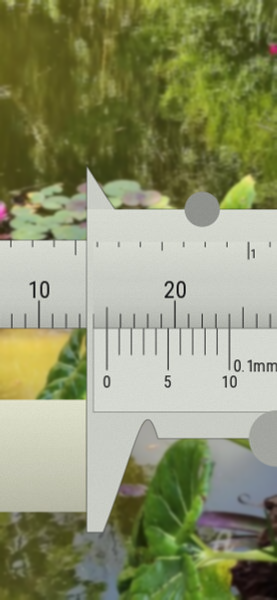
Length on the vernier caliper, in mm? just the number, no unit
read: 15.0
